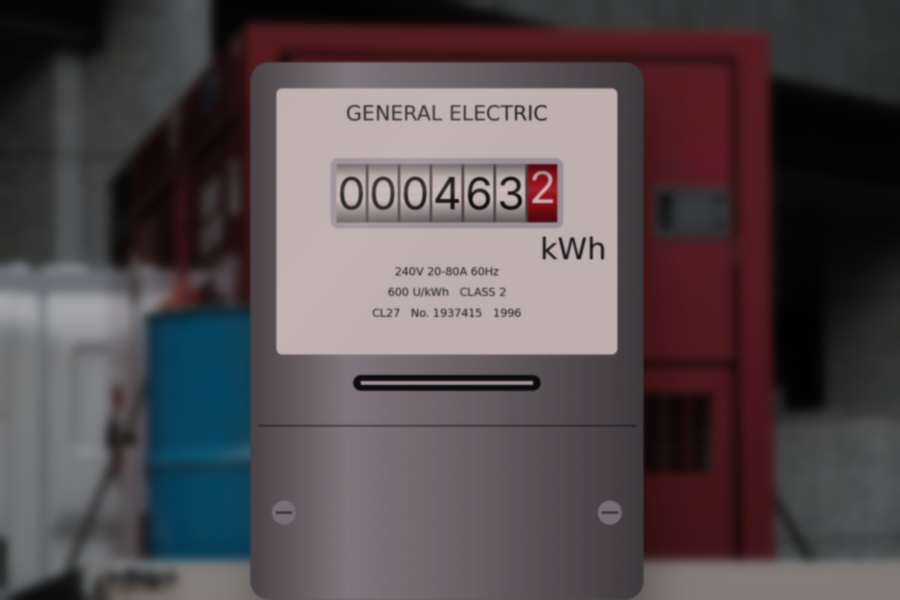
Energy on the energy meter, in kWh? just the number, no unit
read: 463.2
